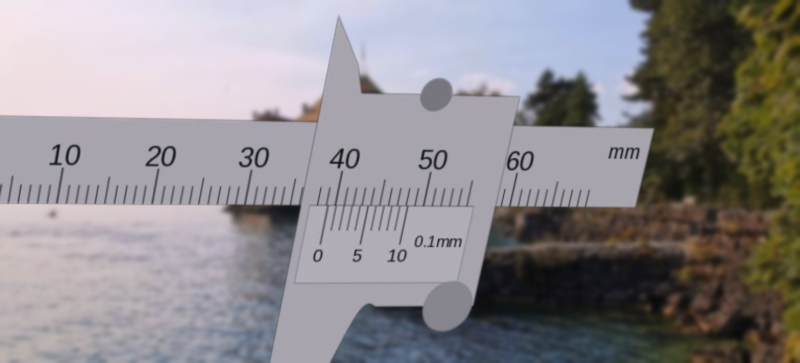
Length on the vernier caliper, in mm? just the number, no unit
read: 39.2
